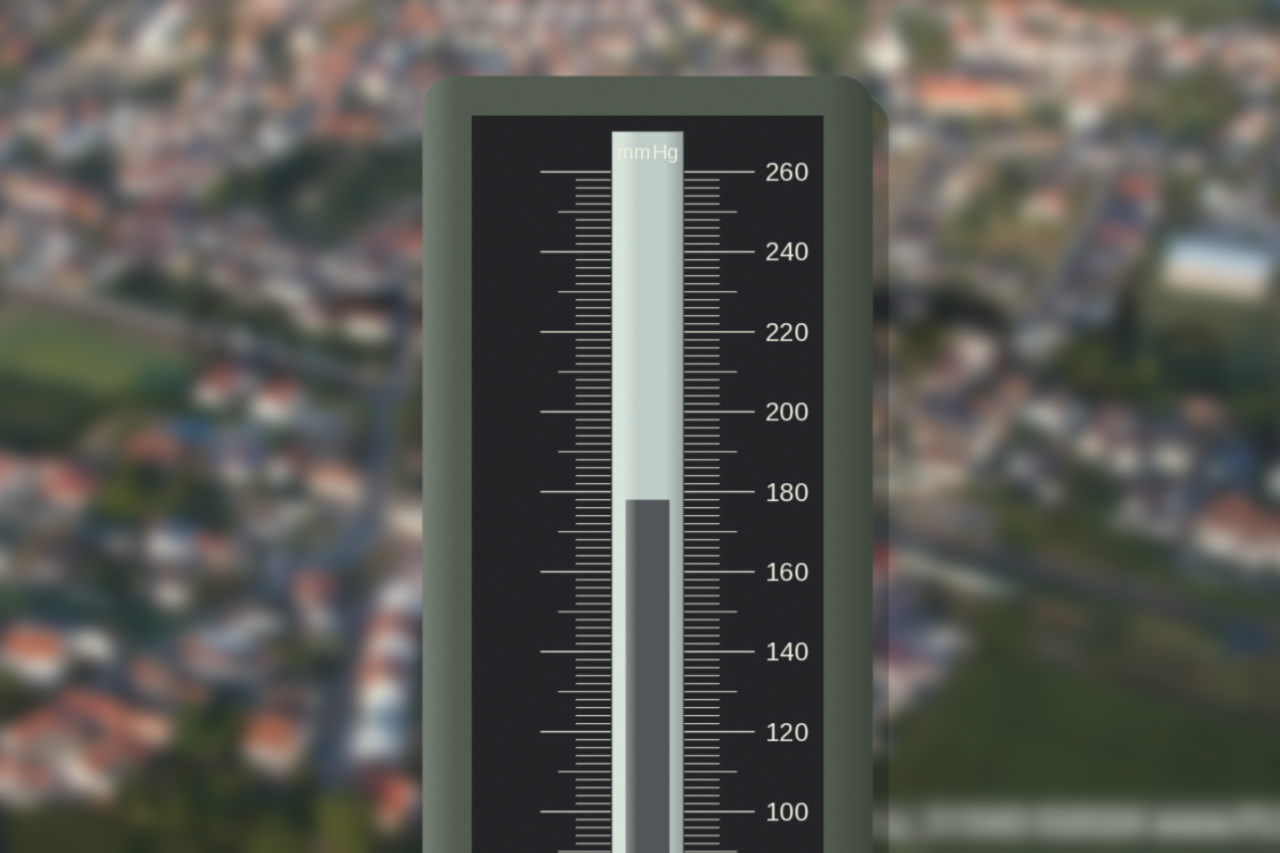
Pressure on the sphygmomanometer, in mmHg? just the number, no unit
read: 178
